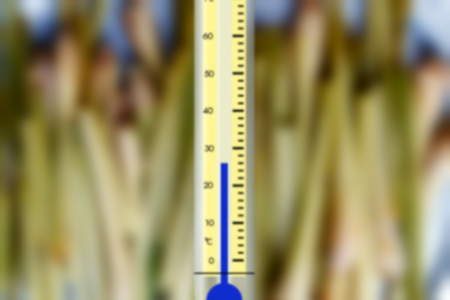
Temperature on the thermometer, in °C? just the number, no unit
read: 26
